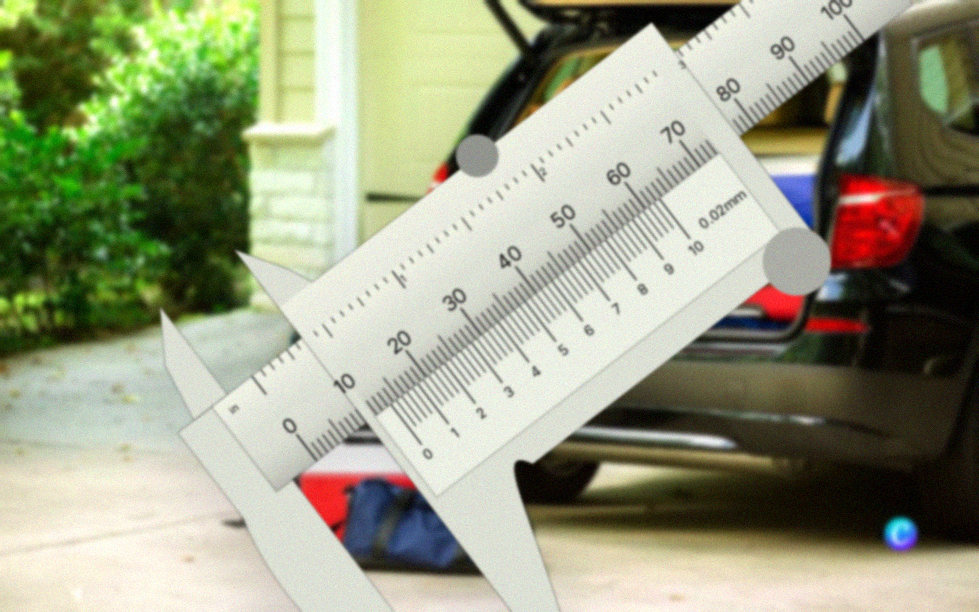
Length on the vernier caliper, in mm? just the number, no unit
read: 13.5
